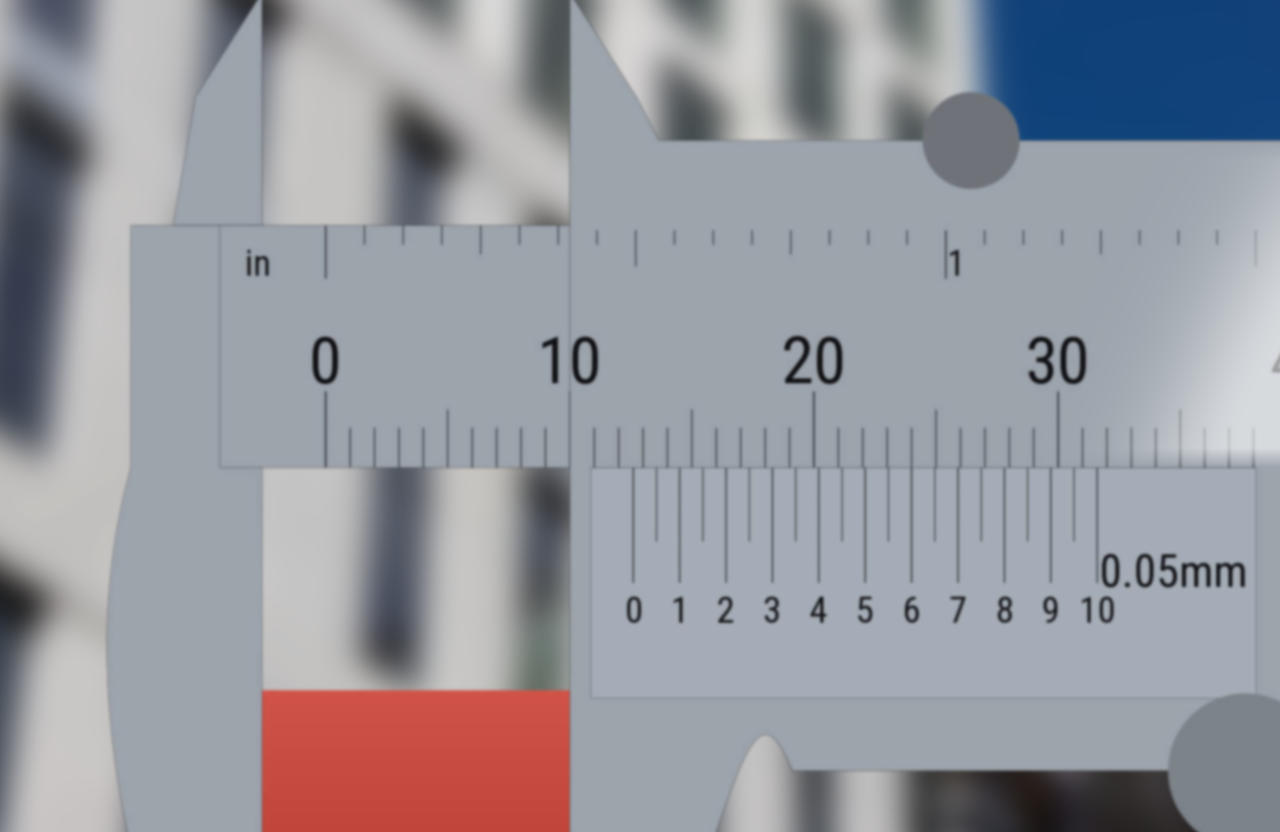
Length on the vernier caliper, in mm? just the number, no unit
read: 12.6
